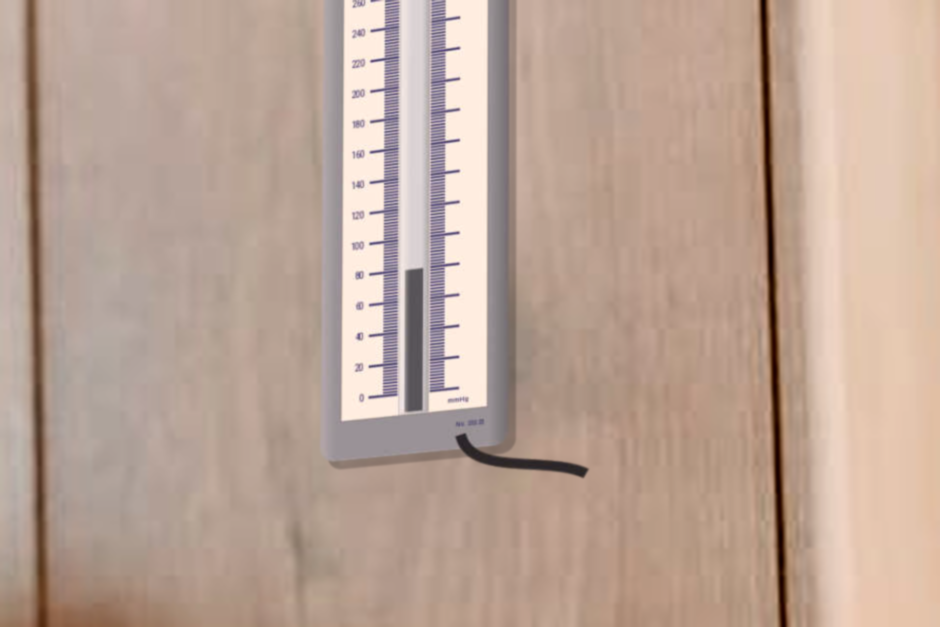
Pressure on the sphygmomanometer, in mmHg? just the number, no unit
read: 80
